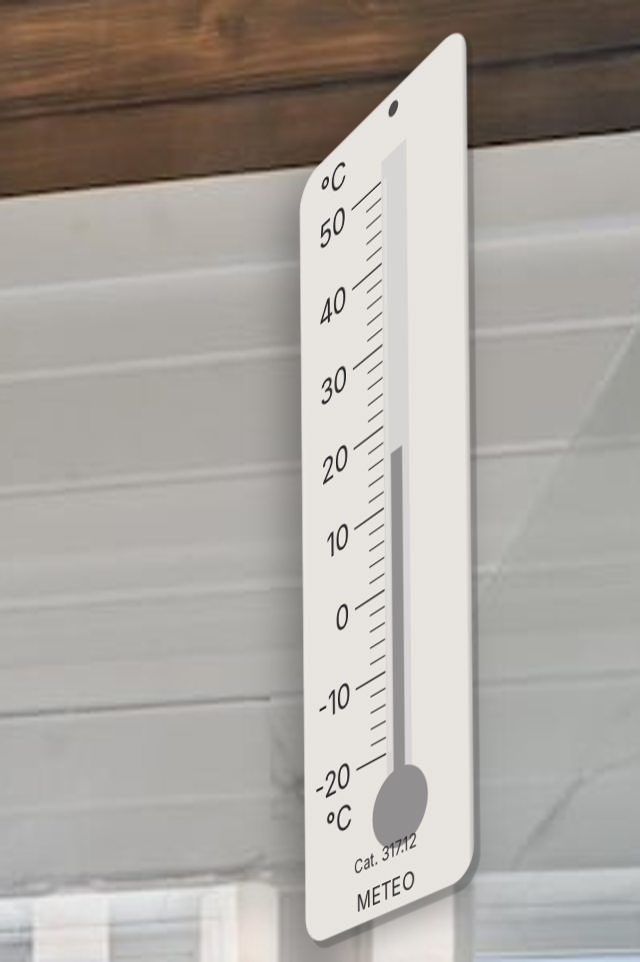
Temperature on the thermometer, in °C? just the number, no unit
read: 16
